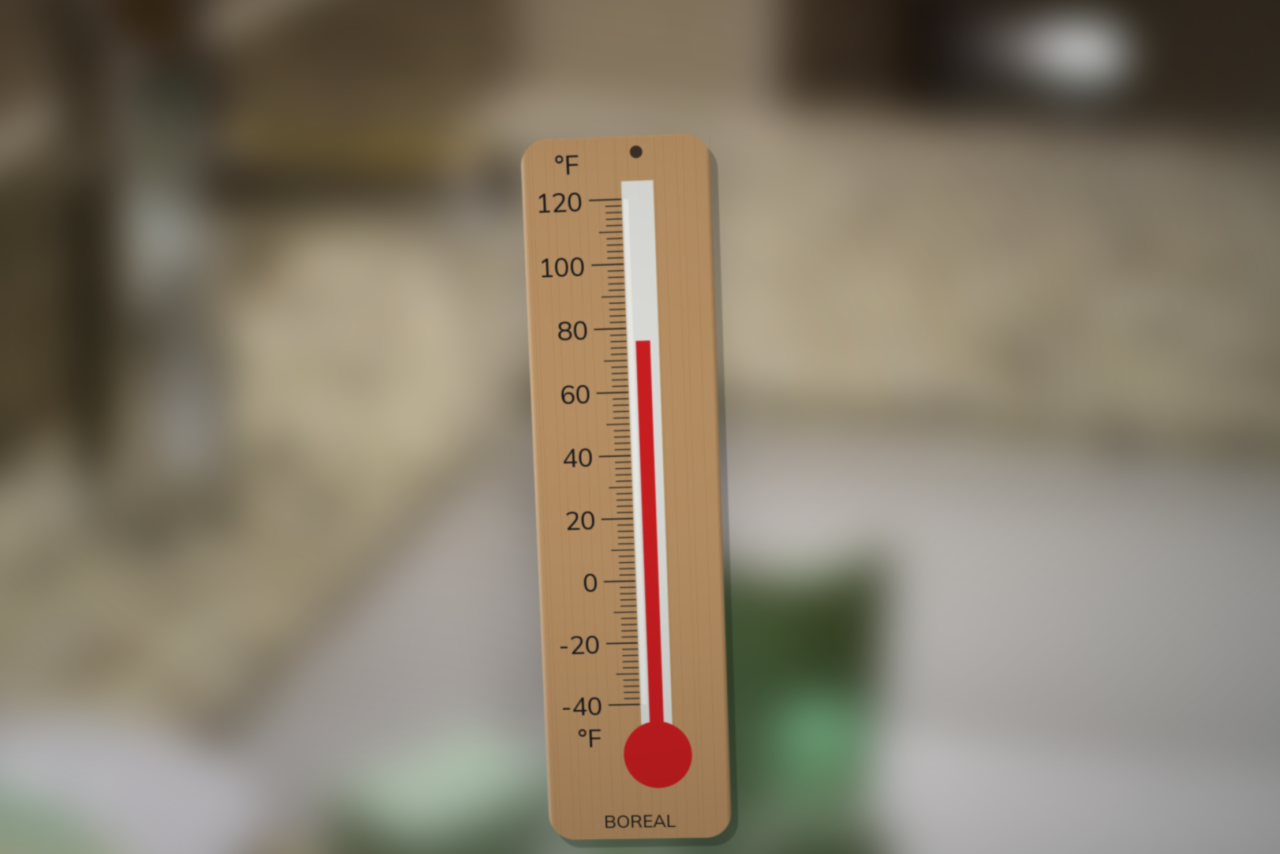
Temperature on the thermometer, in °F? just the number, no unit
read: 76
